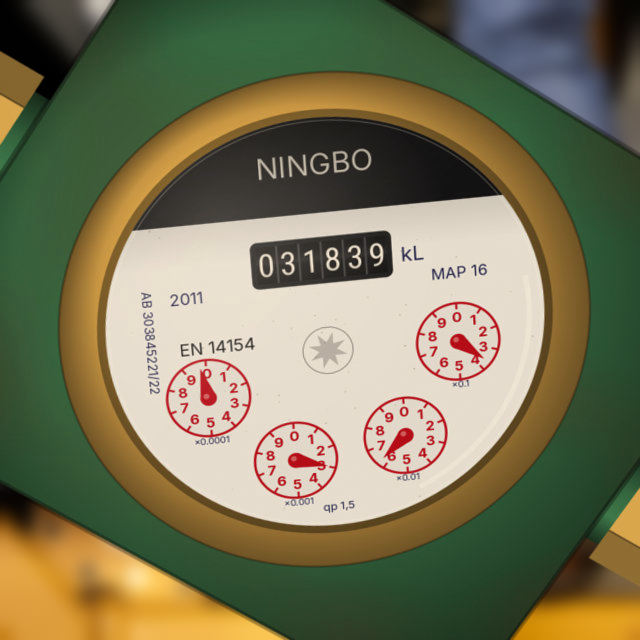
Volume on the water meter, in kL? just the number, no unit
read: 31839.3629
